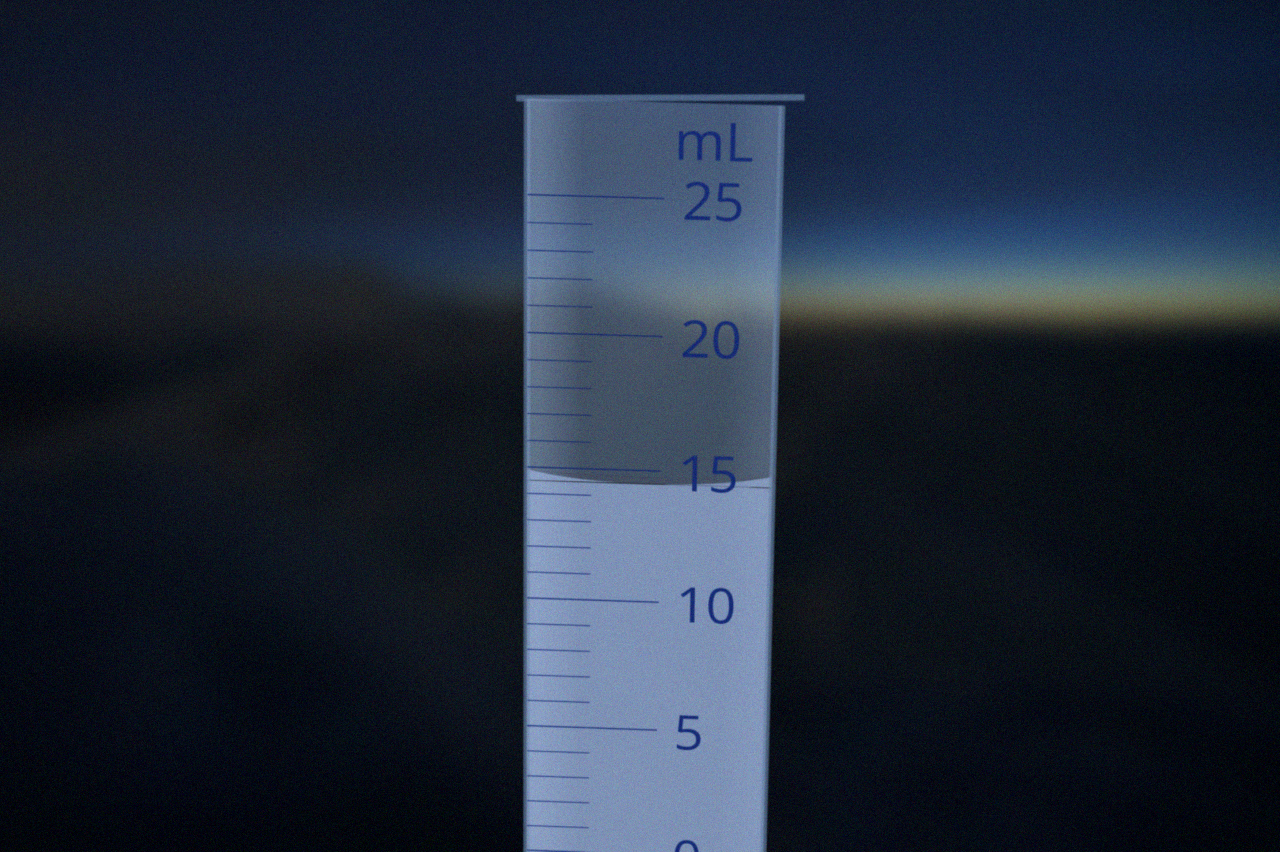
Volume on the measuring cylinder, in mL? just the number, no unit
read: 14.5
